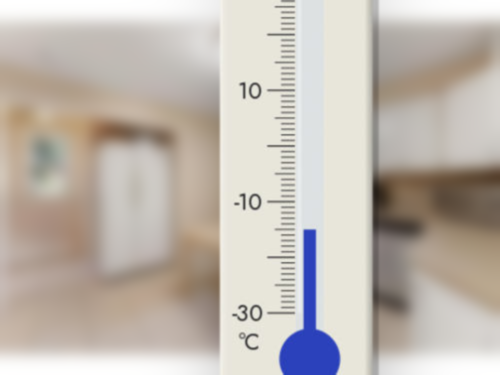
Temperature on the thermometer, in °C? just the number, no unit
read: -15
